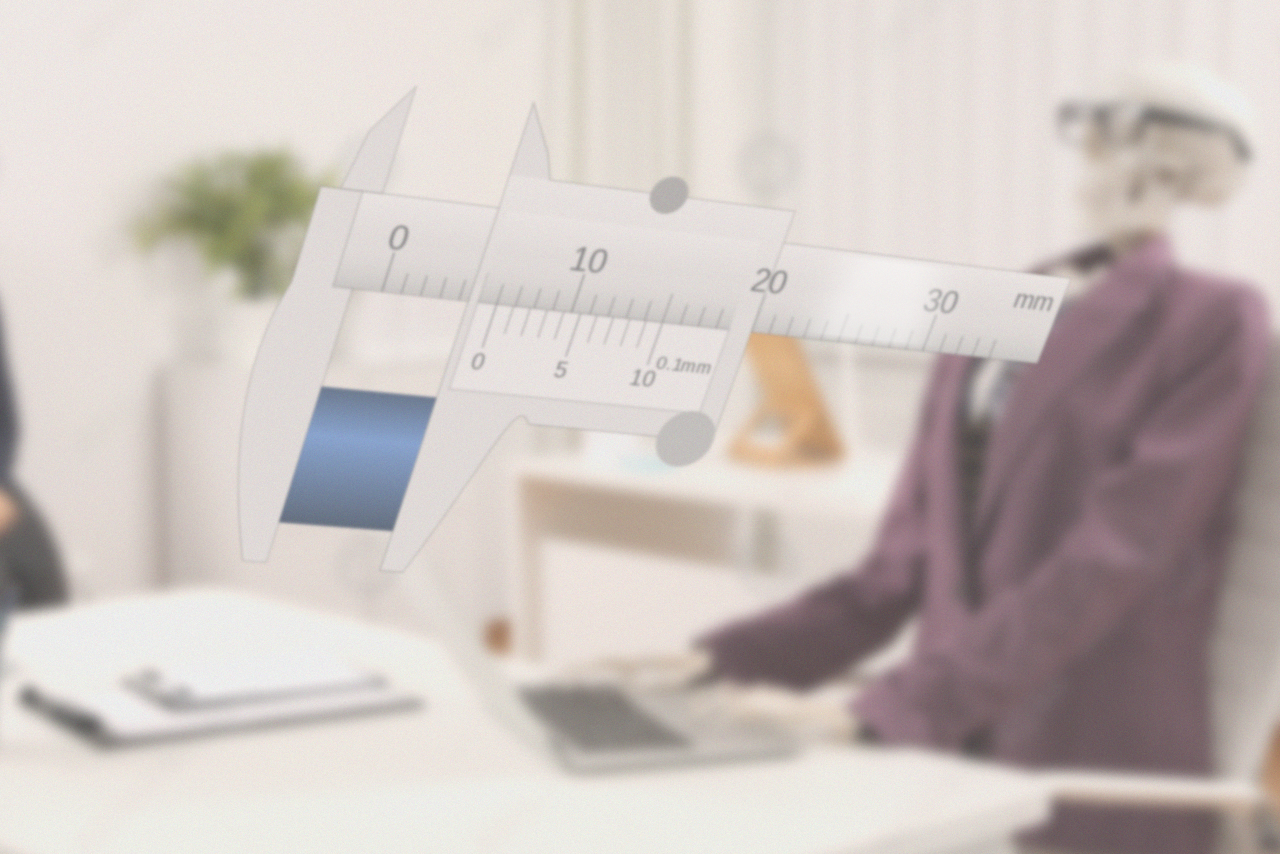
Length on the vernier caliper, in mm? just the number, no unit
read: 6.0
